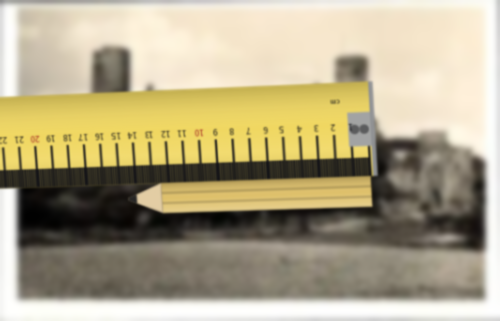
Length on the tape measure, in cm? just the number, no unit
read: 14.5
